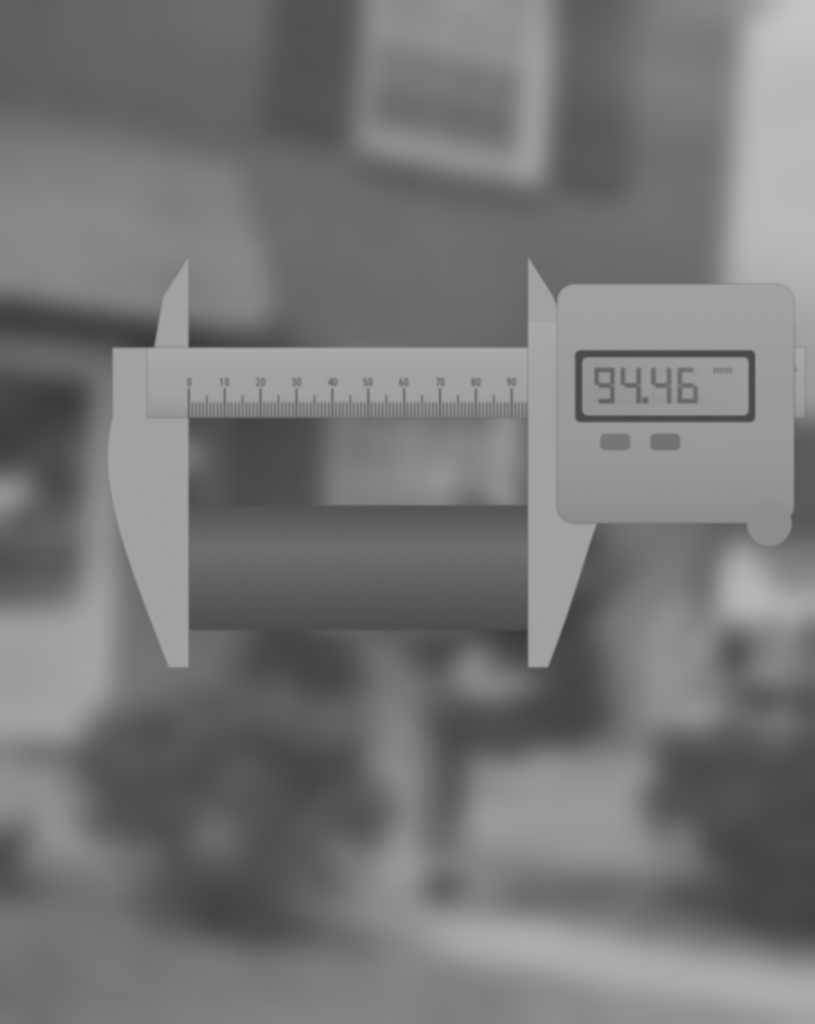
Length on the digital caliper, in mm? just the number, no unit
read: 94.46
